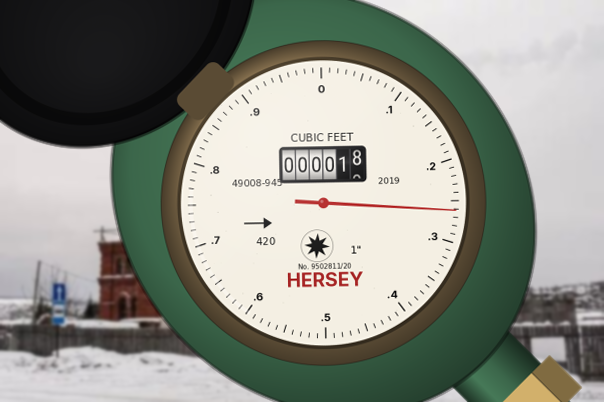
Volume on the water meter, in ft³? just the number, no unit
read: 18.26
